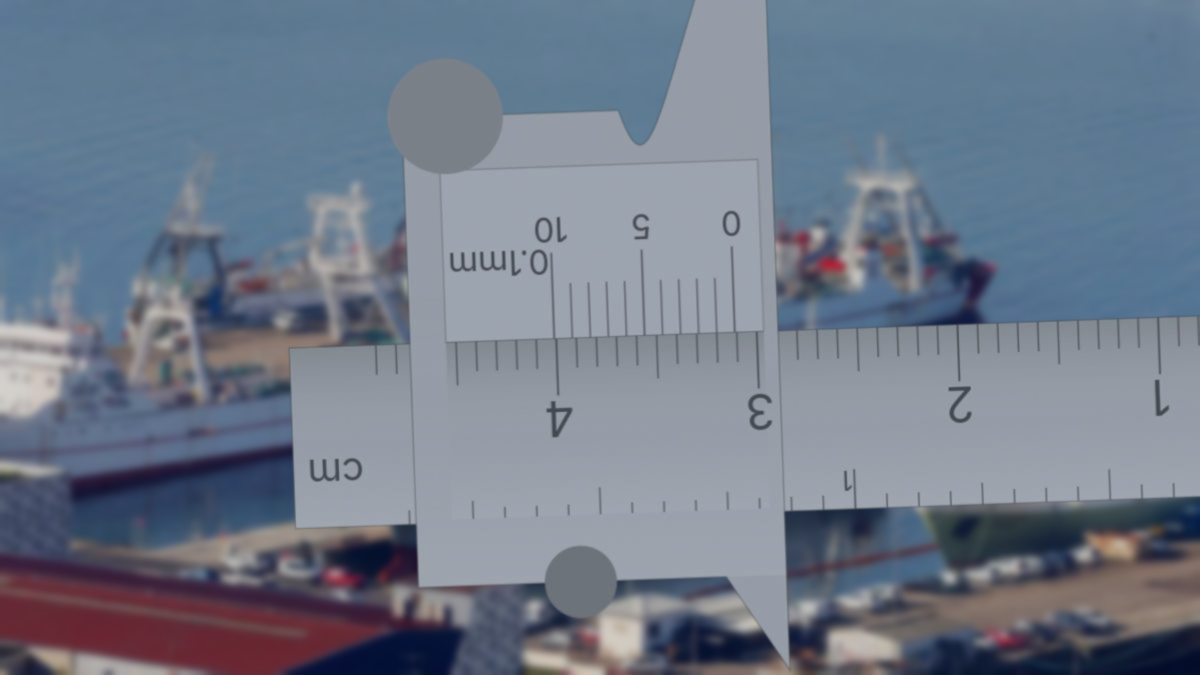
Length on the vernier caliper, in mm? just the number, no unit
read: 31.1
